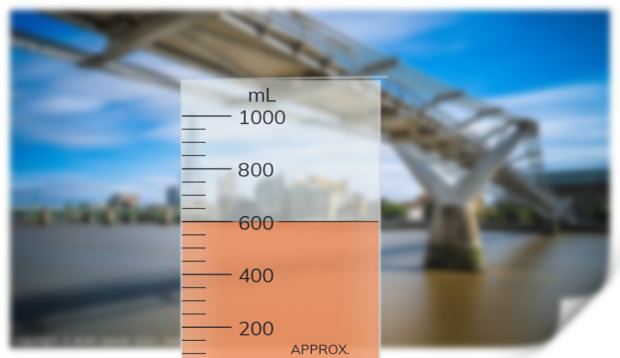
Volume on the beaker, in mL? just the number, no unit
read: 600
